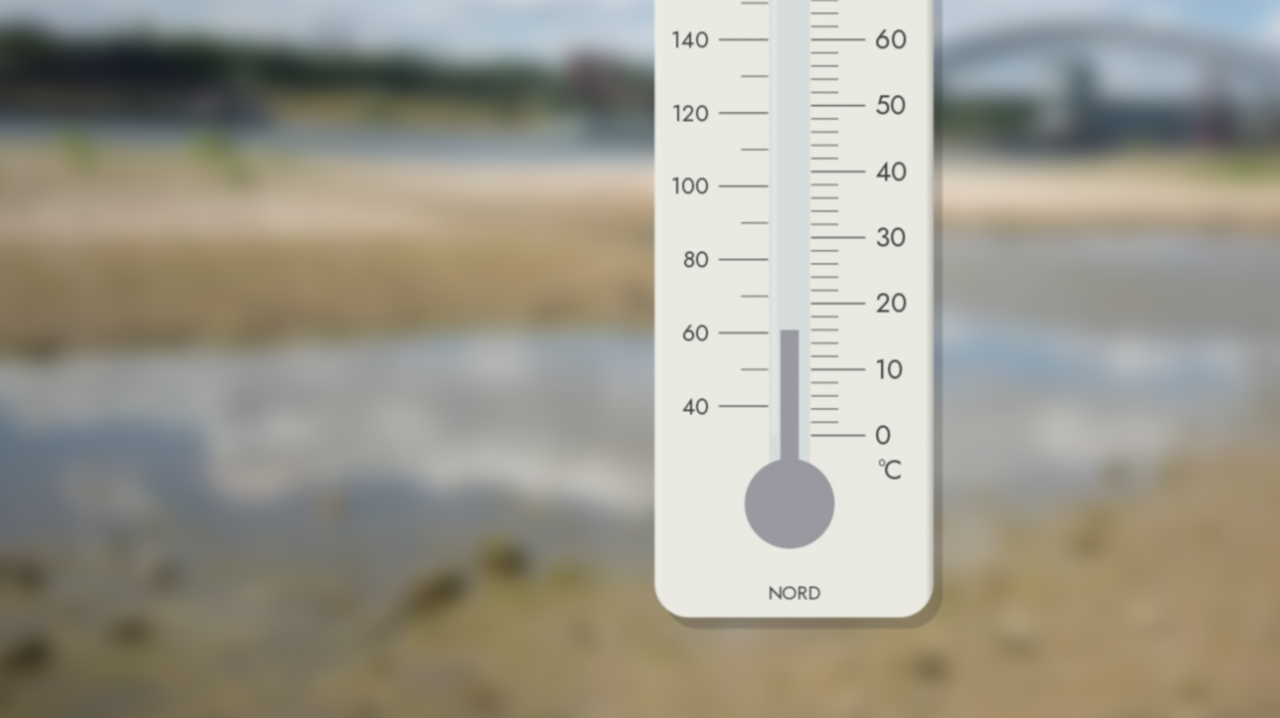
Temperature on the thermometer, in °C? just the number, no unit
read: 16
